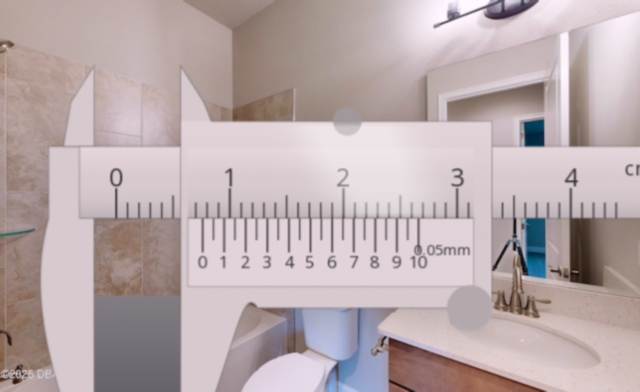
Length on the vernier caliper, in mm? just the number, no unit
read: 7.6
